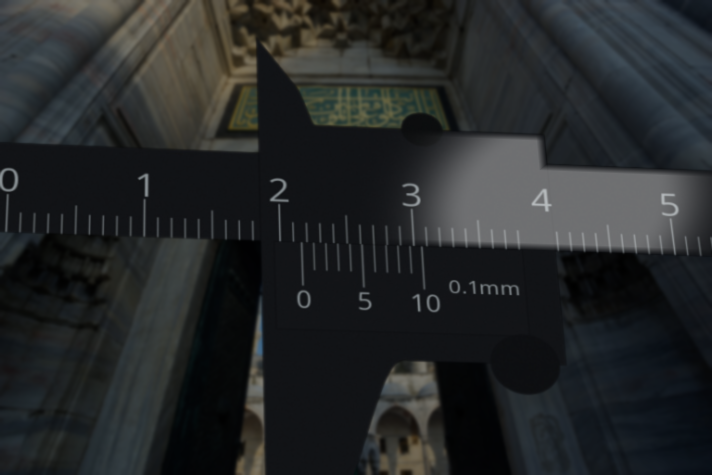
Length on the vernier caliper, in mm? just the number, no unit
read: 21.6
